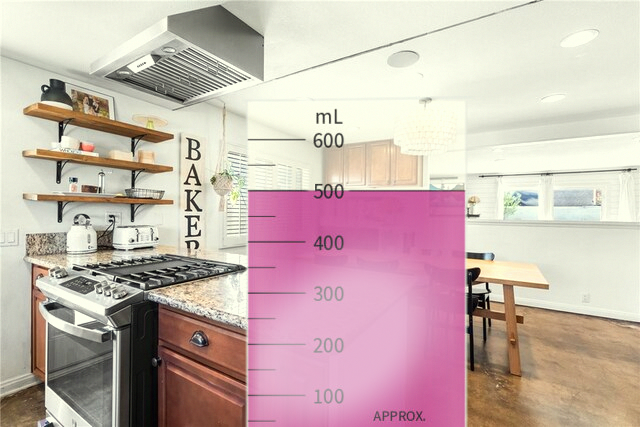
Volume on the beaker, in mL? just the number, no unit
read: 500
